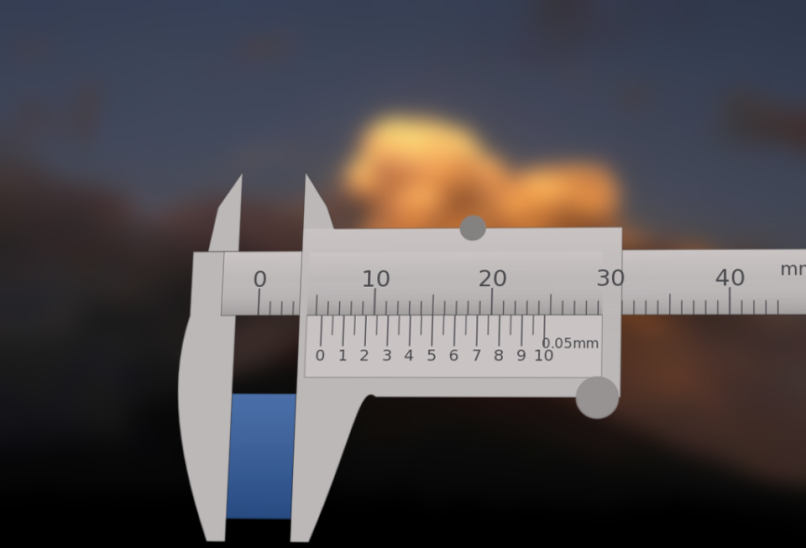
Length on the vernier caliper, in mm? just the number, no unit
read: 5.5
